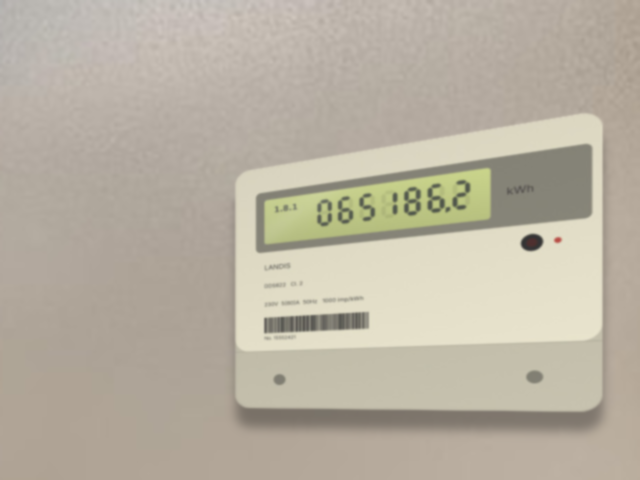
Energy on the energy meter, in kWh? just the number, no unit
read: 65186.2
